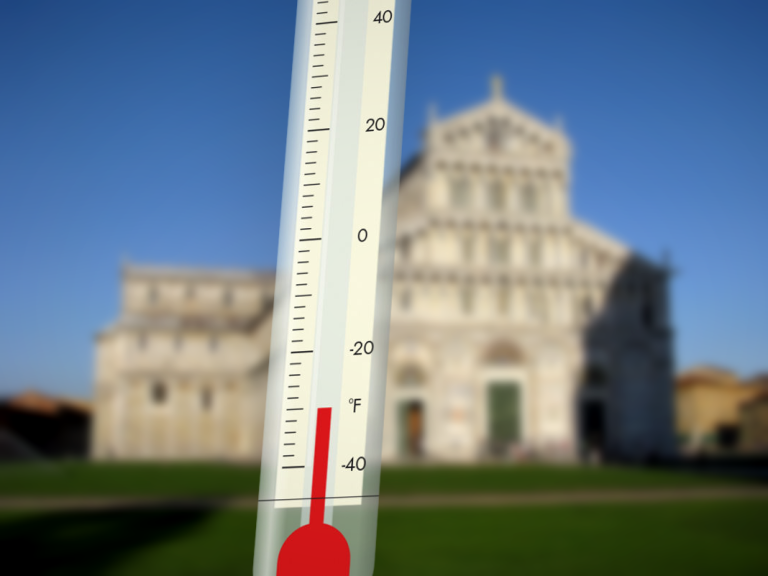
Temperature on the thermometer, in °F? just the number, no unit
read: -30
